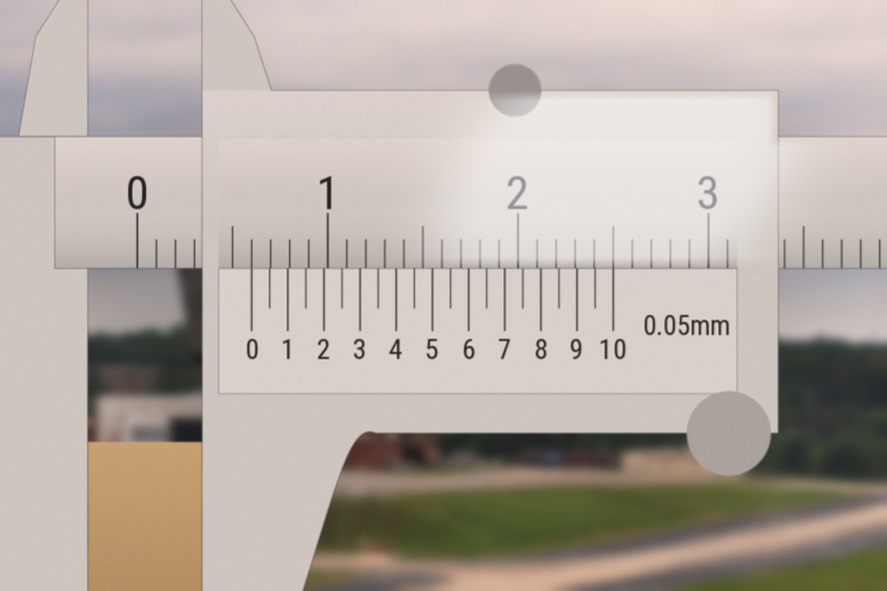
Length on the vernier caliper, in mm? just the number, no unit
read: 6.0
